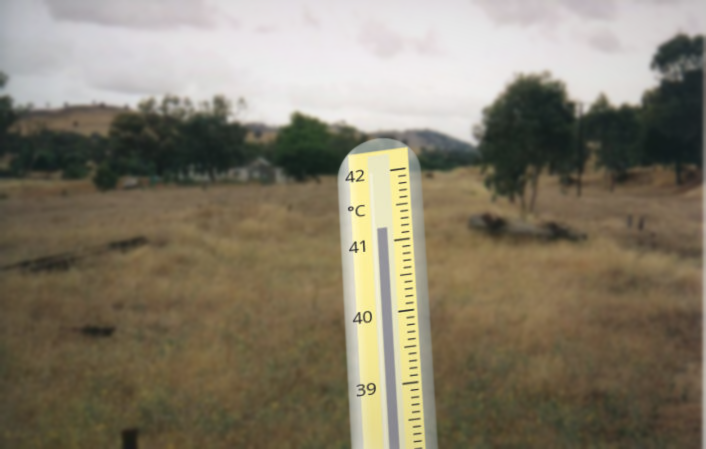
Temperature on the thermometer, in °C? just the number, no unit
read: 41.2
